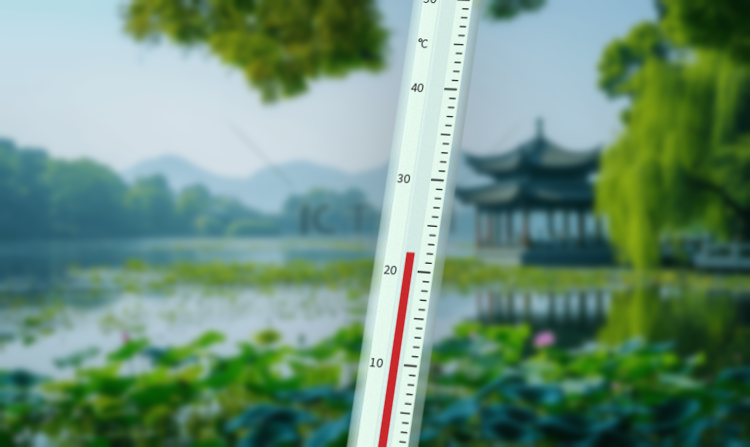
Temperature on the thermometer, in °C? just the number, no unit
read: 22
